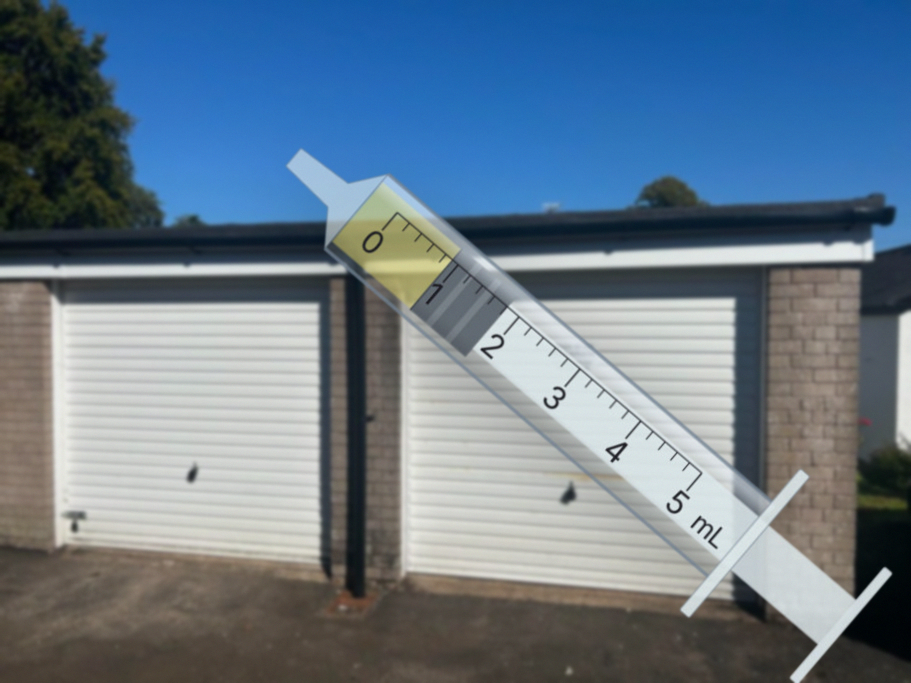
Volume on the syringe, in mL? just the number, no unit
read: 0.9
